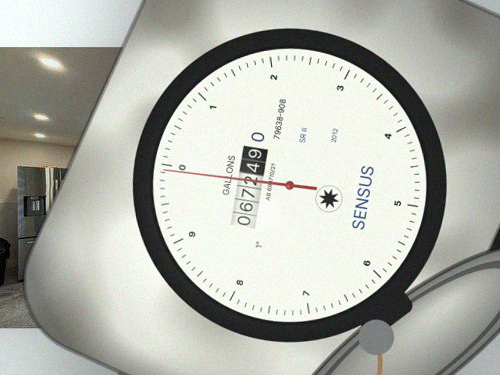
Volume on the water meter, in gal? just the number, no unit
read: 672489.9
